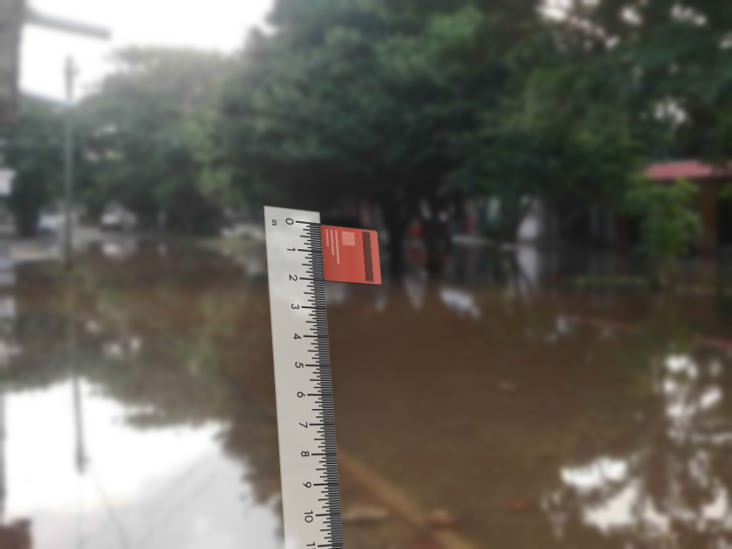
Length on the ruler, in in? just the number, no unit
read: 2
